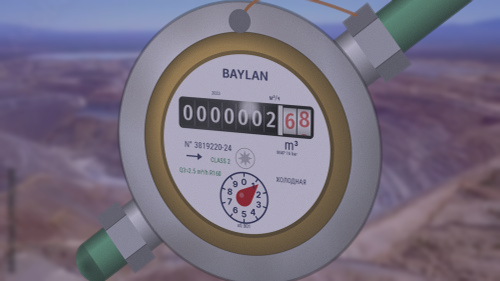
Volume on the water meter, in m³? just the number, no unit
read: 2.681
